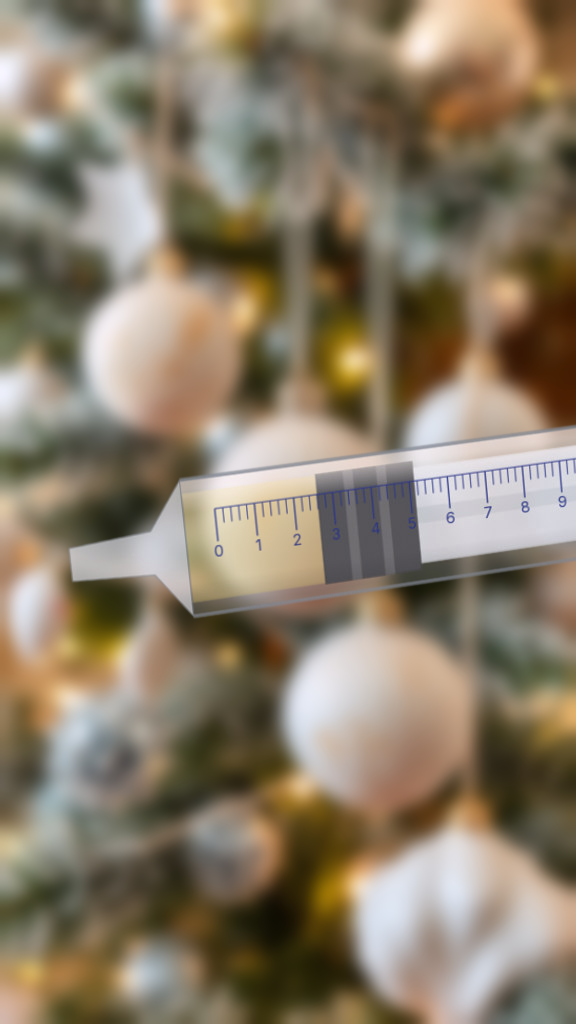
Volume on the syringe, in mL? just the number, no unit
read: 2.6
